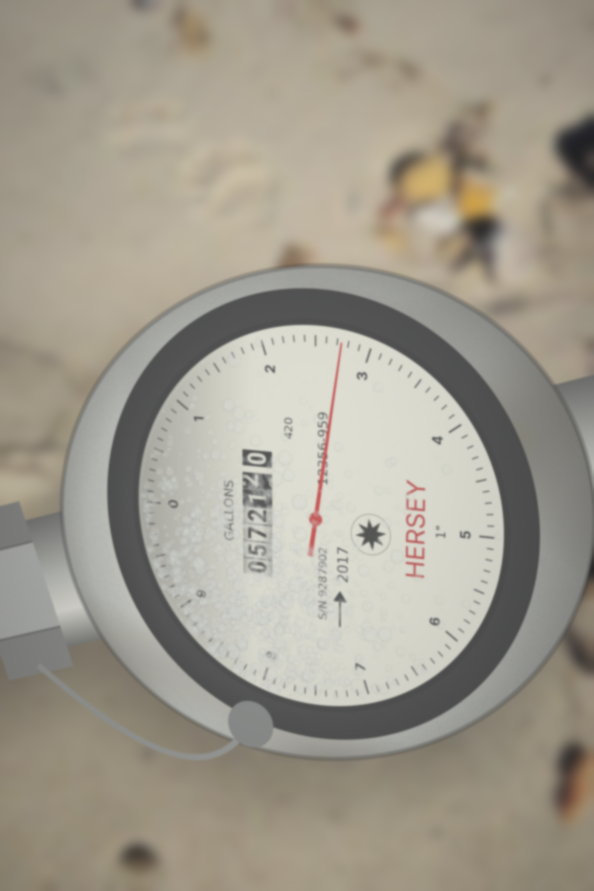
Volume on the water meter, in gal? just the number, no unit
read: 572122.7
